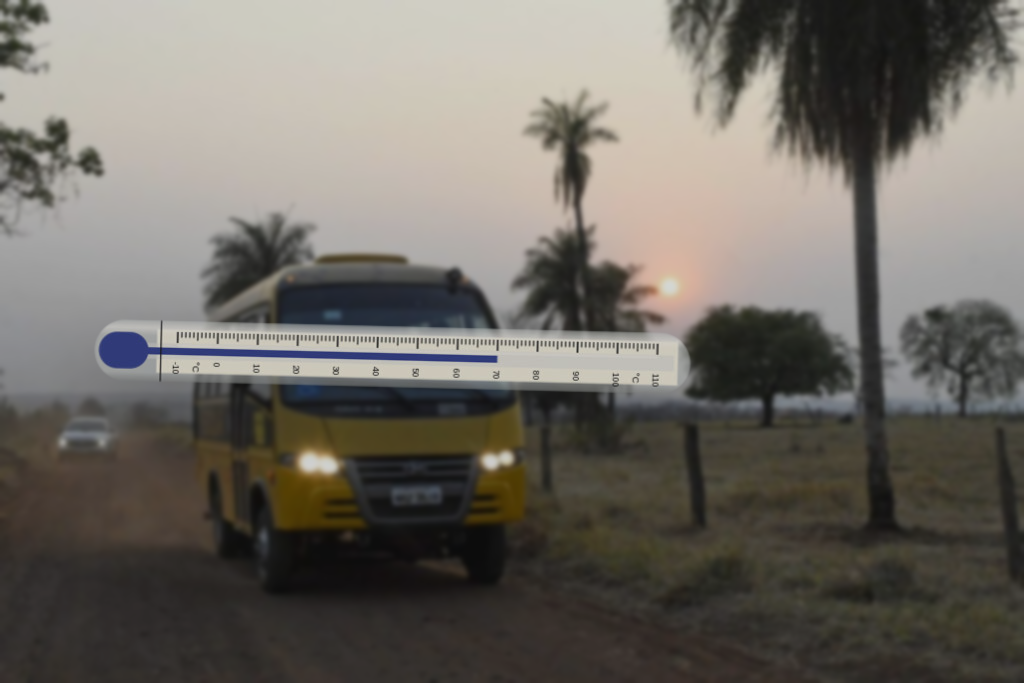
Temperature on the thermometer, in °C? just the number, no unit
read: 70
